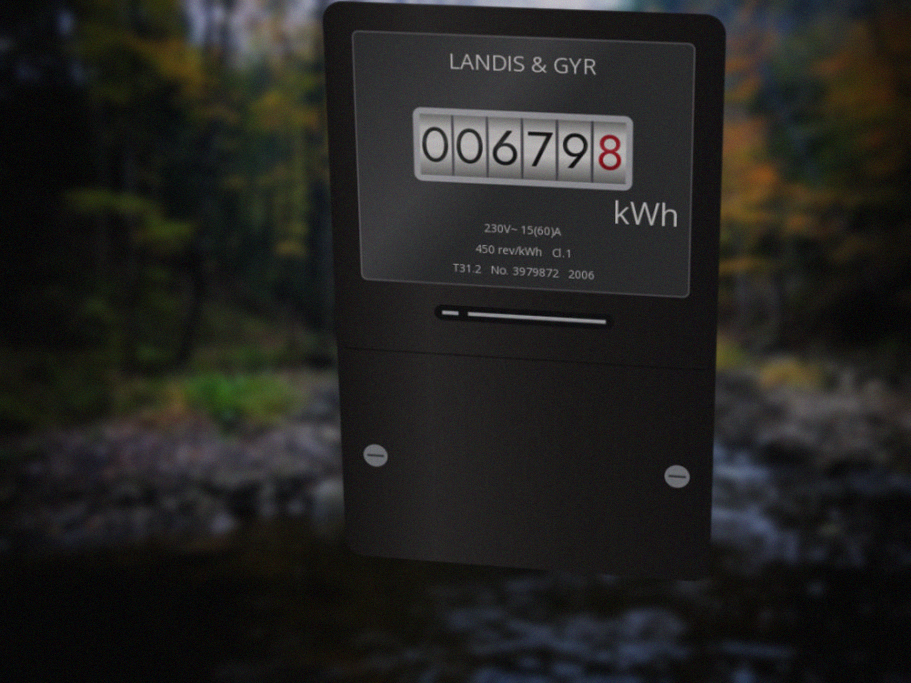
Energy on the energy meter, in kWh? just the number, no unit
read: 679.8
